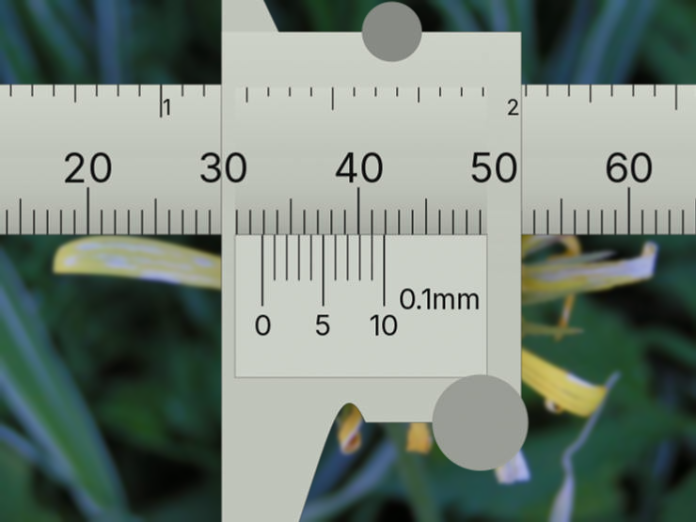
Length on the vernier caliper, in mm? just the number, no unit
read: 32.9
